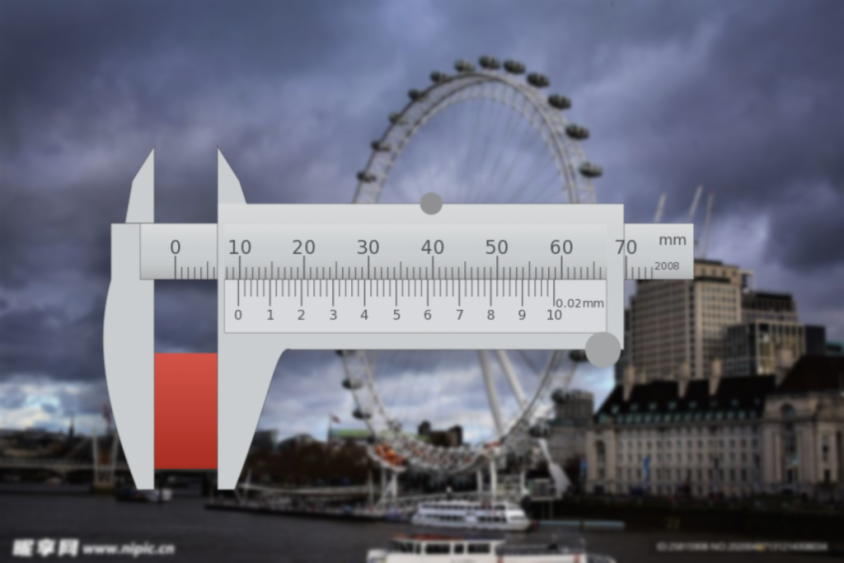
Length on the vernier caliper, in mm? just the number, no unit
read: 9.8
